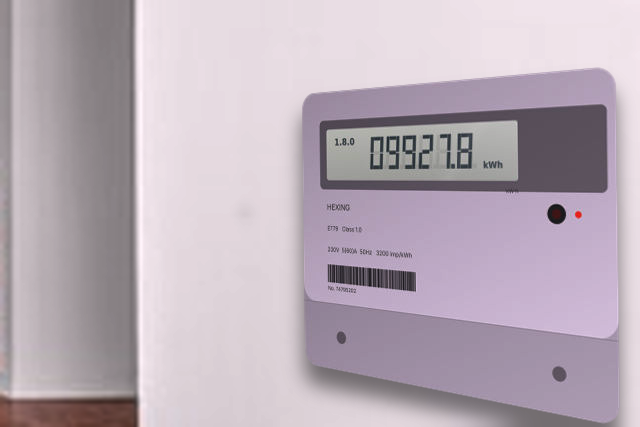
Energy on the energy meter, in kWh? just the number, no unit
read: 9927.8
